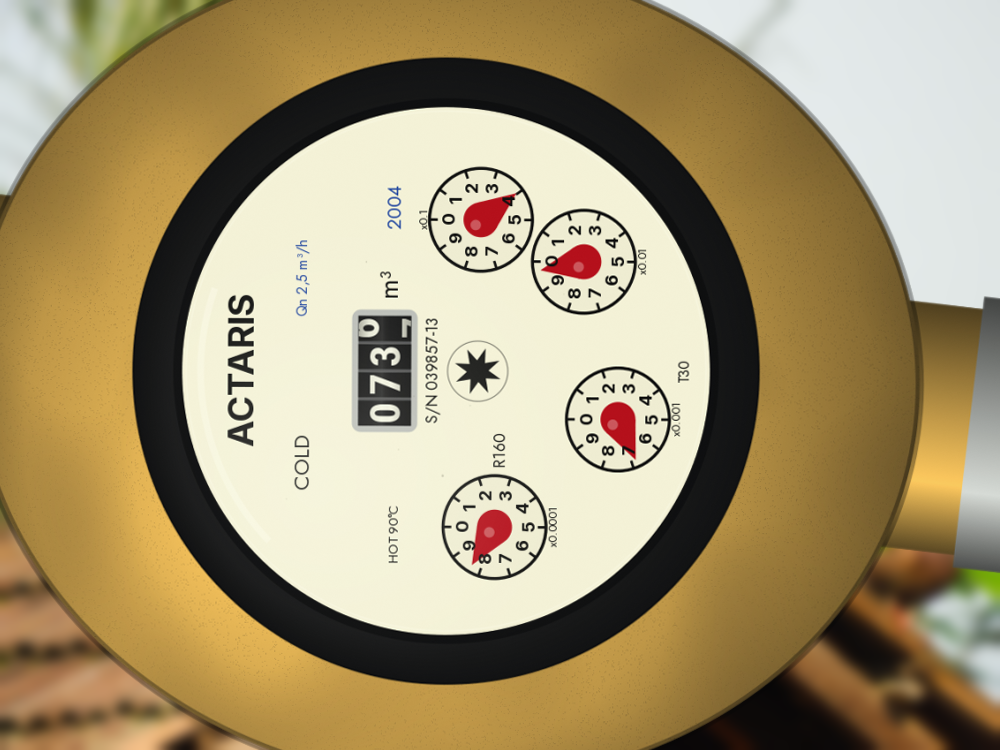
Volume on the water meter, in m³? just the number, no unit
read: 736.3968
